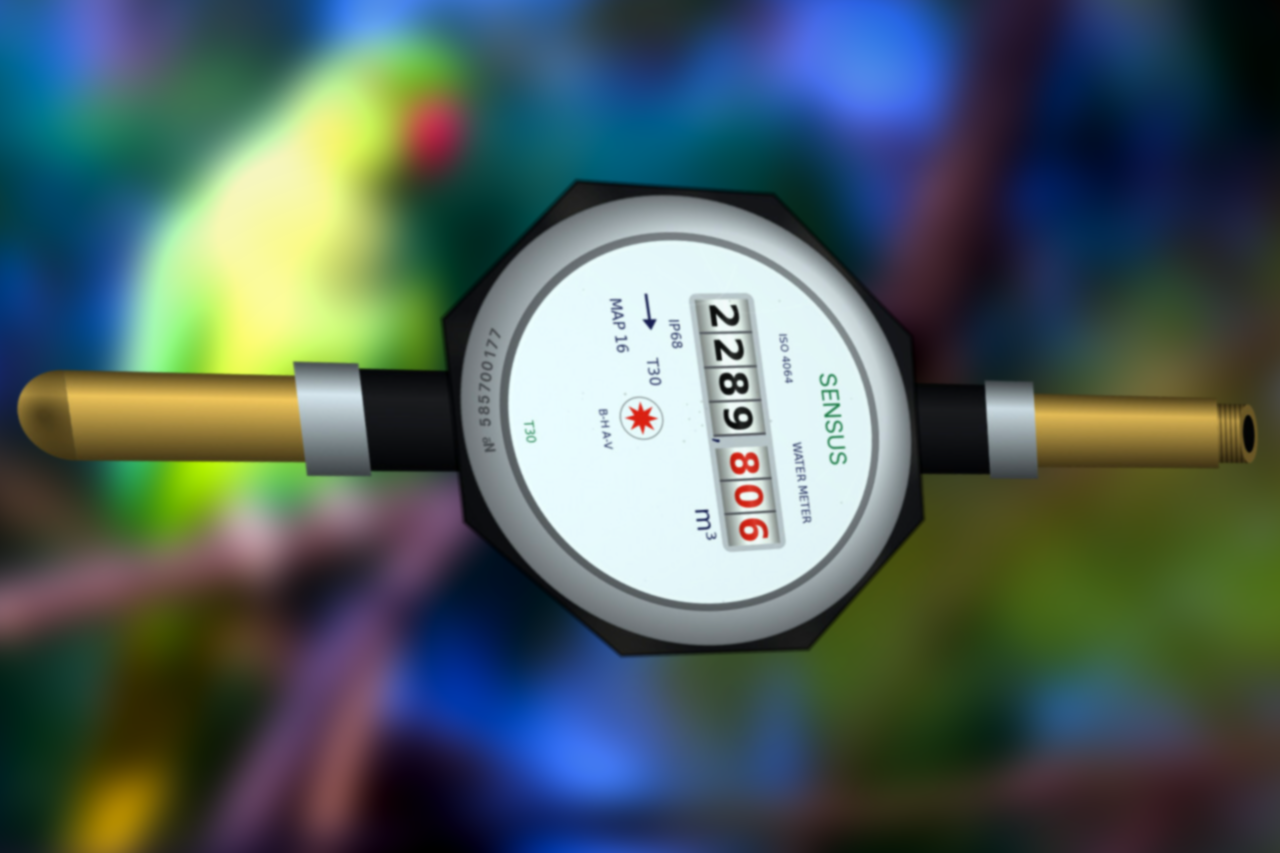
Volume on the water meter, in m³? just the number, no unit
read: 2289.806
